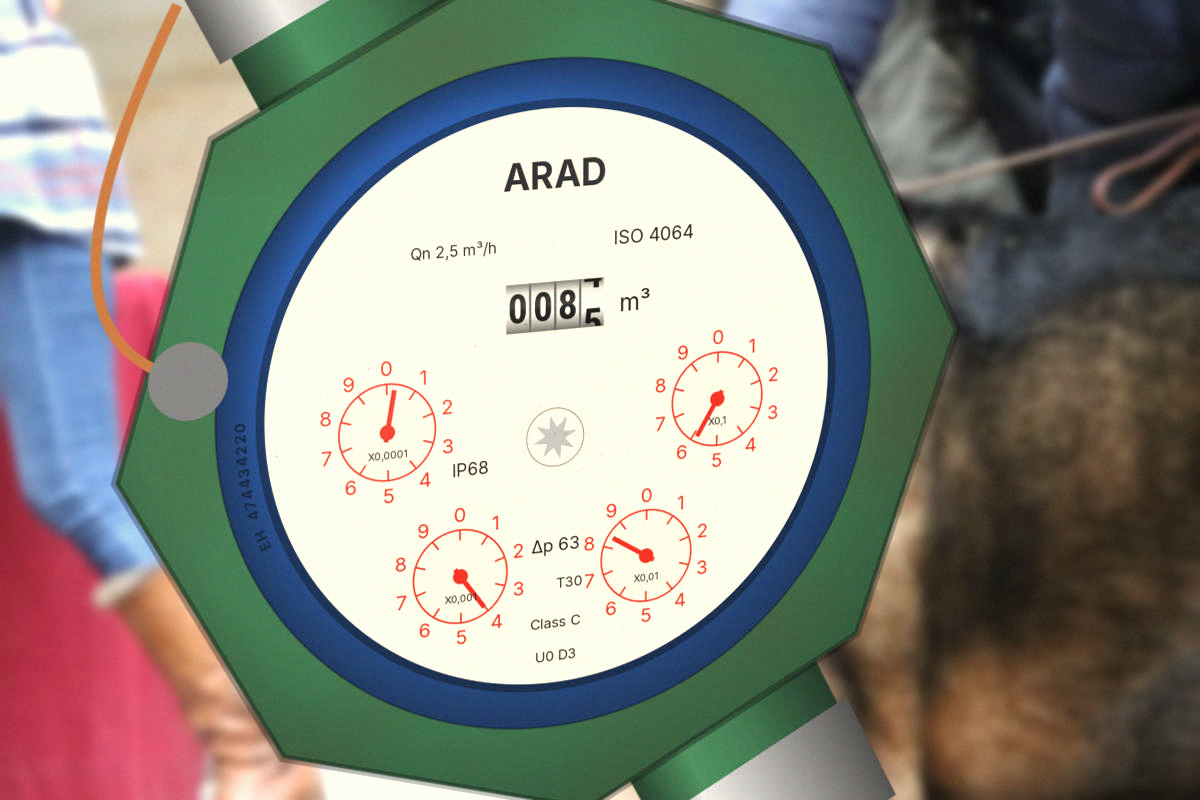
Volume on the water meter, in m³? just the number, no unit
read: 84.5840
